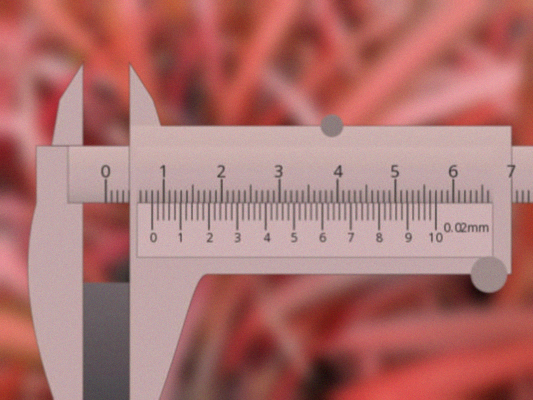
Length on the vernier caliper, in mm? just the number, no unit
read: 8.0
